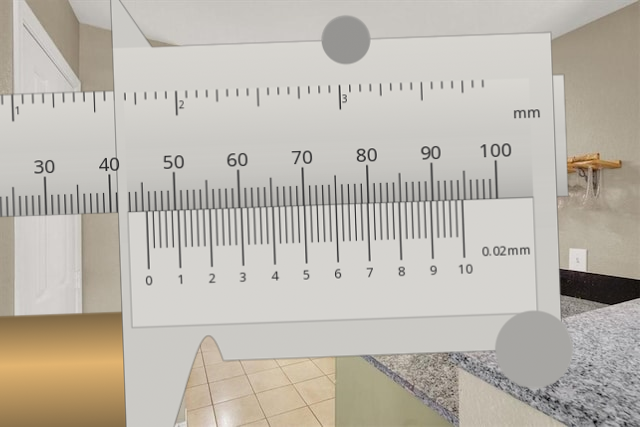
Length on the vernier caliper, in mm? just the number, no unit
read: 45.6
